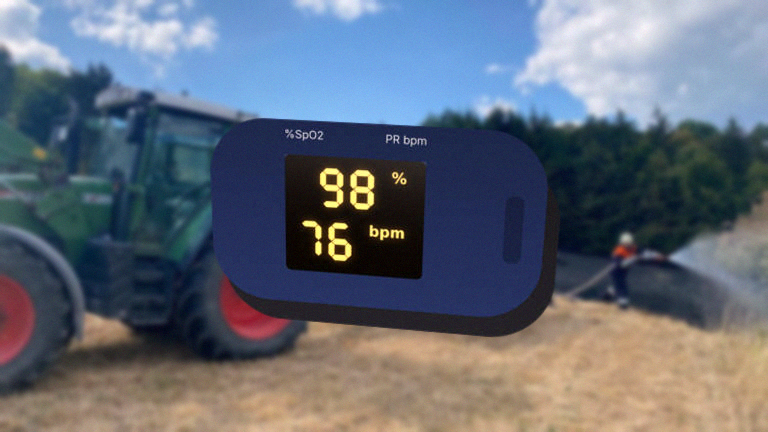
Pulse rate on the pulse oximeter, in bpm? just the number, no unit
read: 76
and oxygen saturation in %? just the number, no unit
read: 98
